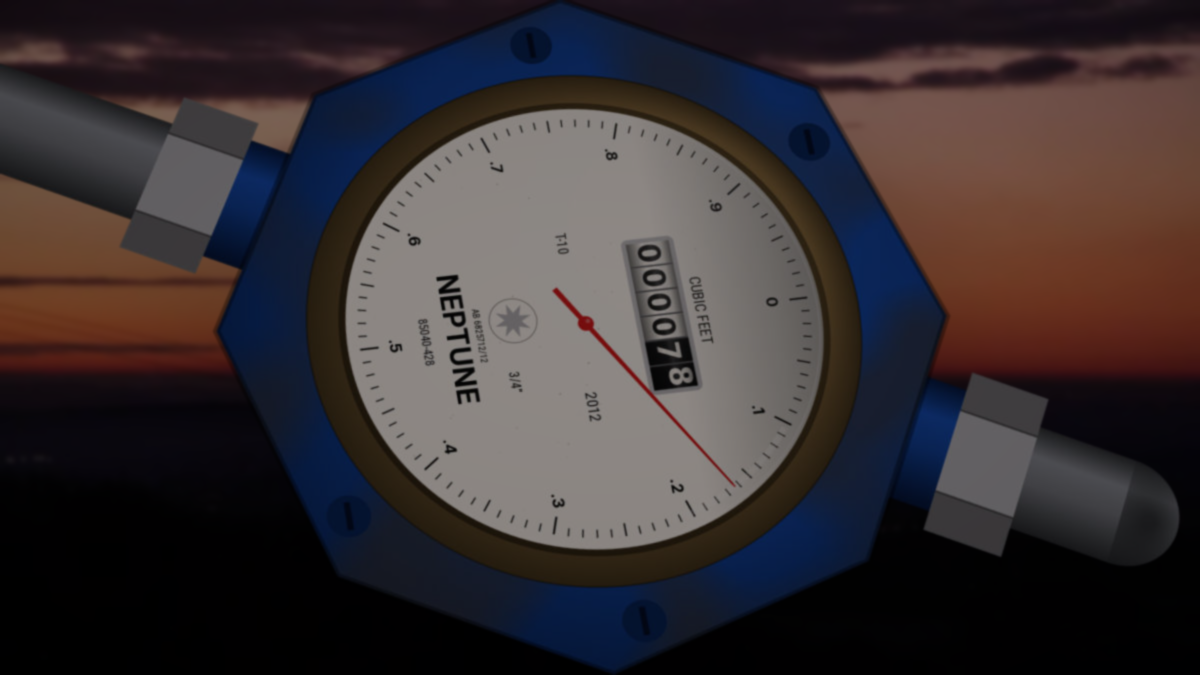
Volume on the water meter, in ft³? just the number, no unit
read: 78.16
